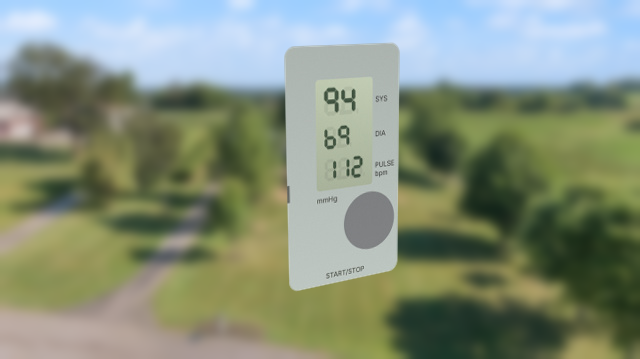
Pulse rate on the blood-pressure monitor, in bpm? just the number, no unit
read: 112
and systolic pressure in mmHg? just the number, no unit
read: 94
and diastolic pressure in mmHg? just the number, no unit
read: 69
